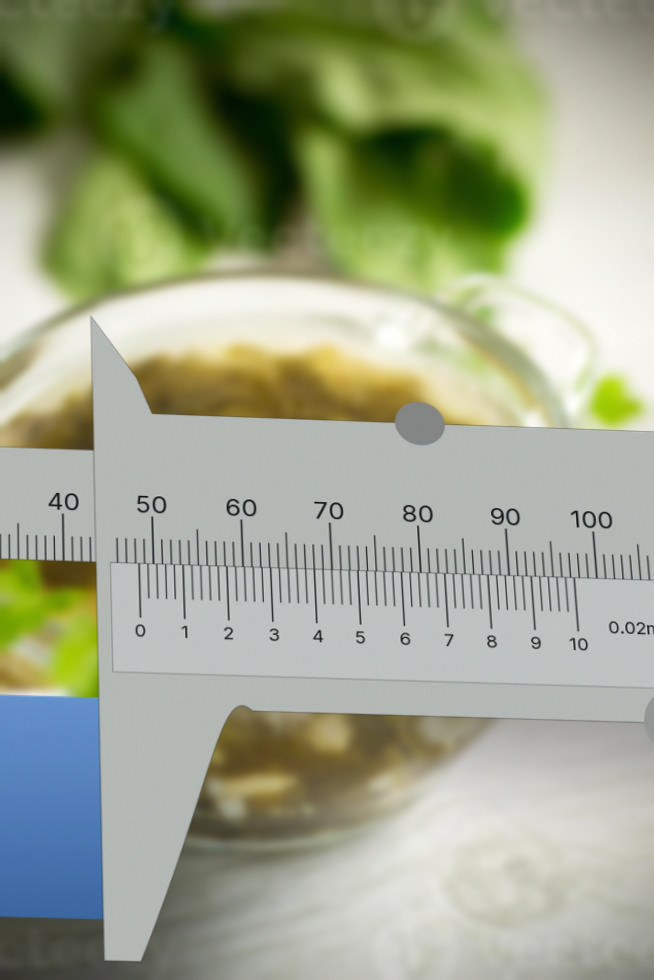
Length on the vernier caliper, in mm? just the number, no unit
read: 48.4
